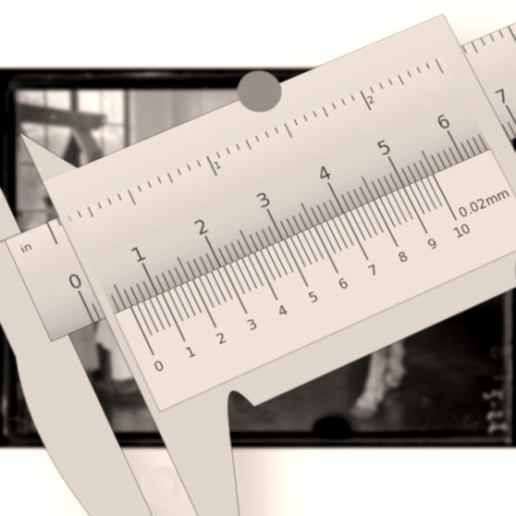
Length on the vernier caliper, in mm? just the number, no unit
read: 5.8
